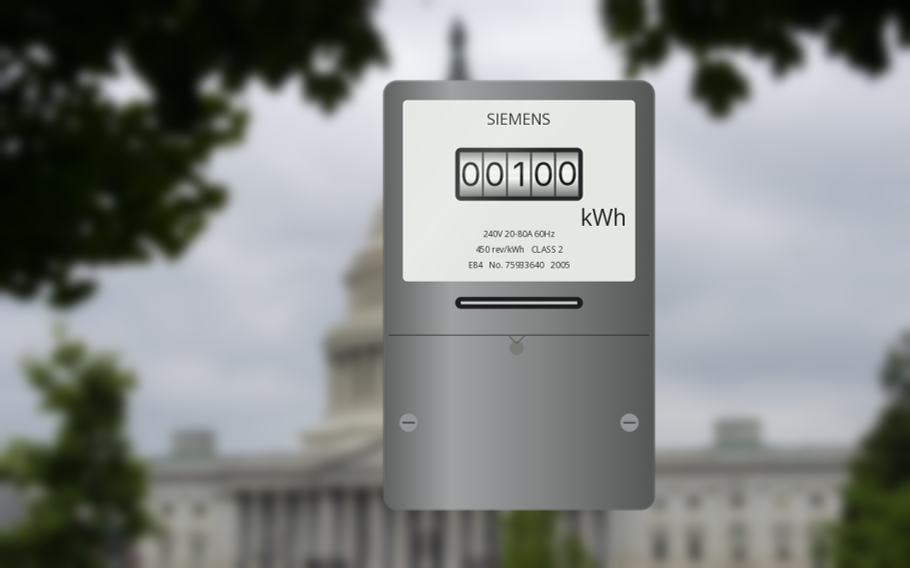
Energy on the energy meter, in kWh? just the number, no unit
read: 100
